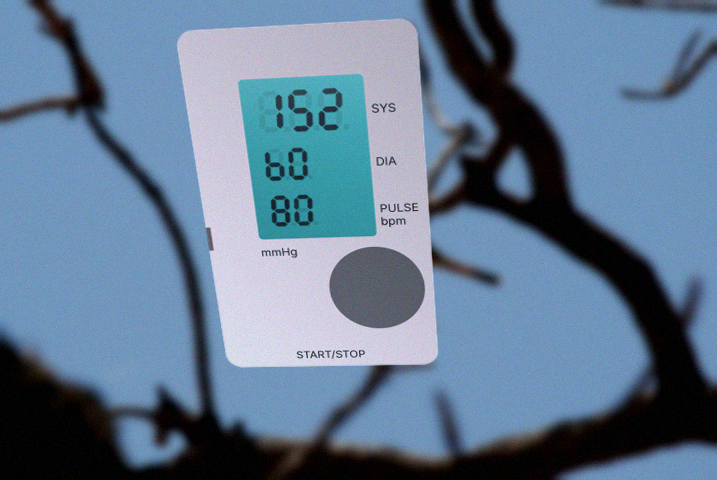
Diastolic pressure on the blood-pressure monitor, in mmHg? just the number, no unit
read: 60
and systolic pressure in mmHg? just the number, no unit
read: 152
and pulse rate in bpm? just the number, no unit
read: 80
